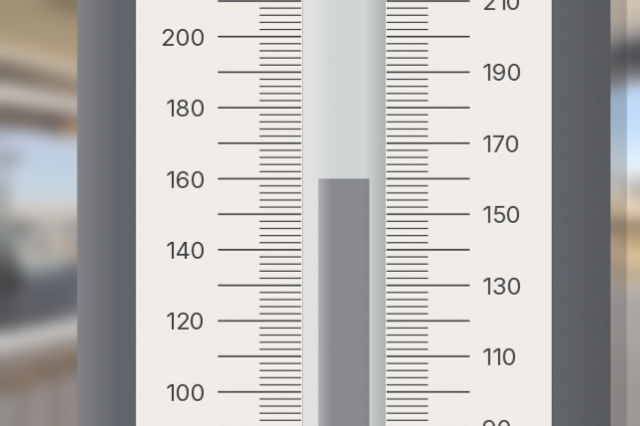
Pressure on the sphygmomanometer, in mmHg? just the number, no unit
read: 160
